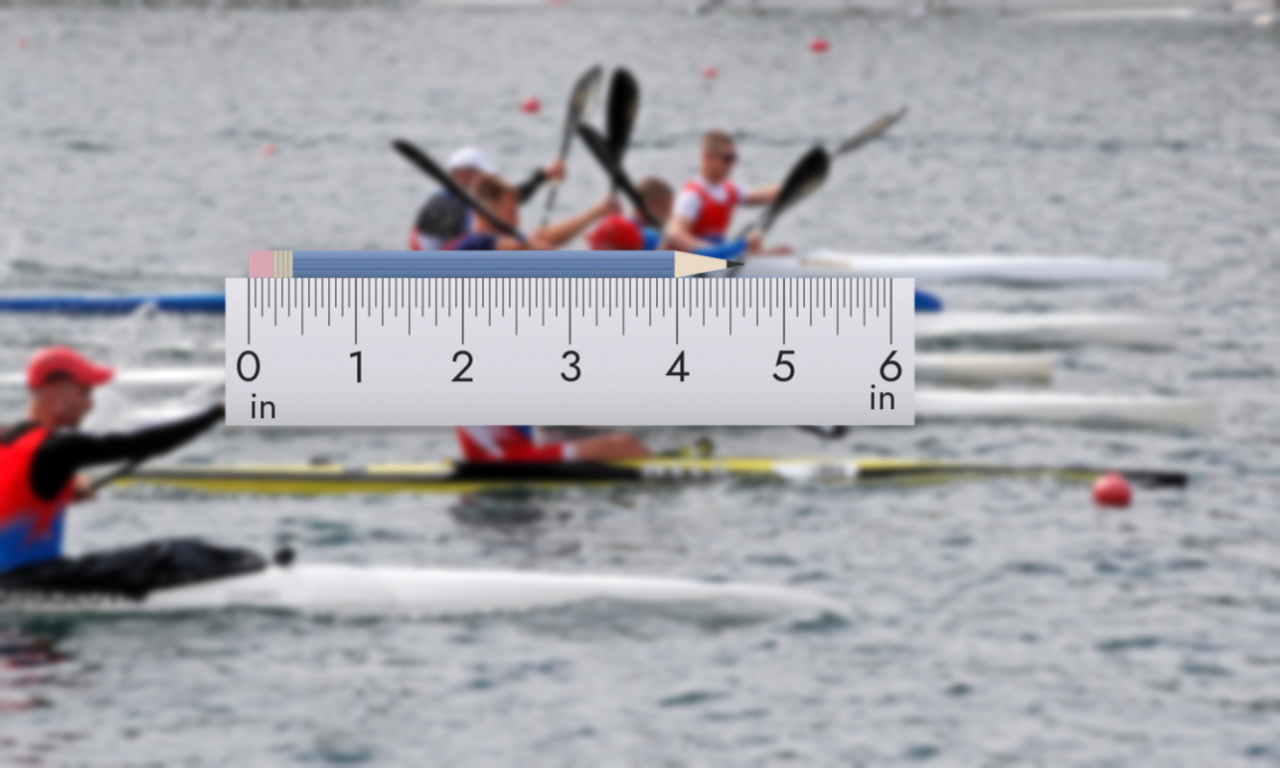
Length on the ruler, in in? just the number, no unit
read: 4.625
